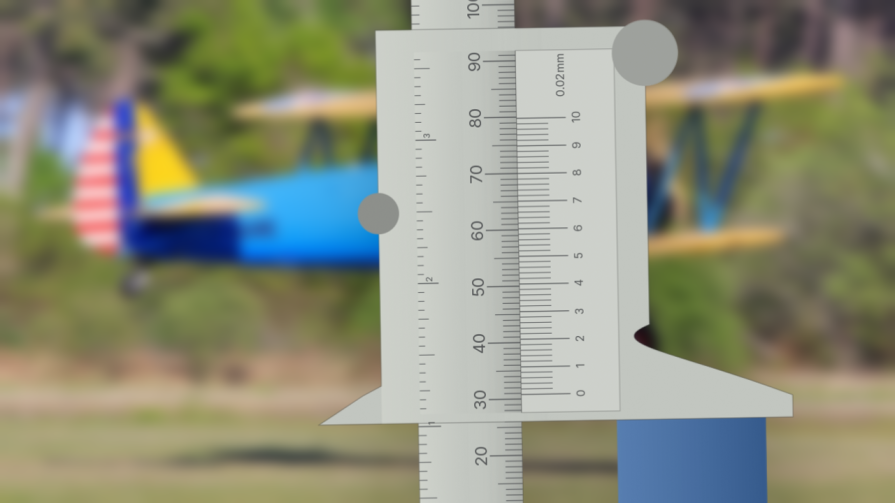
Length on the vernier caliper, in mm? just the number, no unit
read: 30.8
